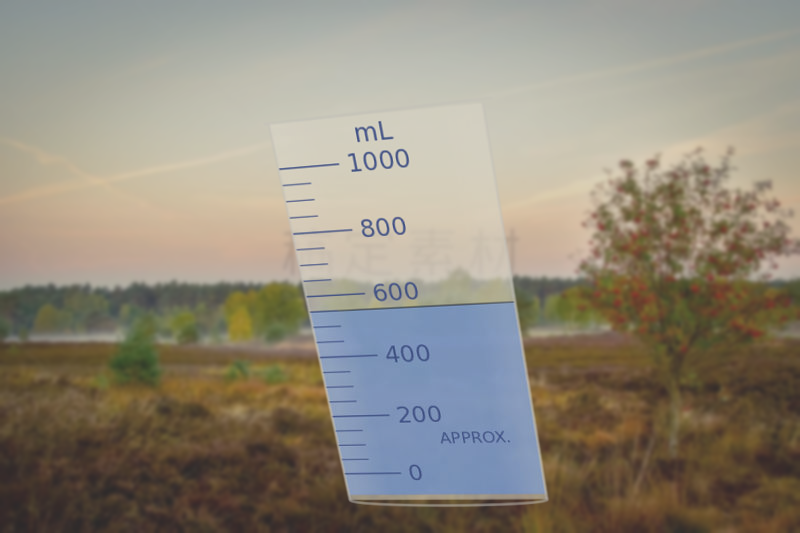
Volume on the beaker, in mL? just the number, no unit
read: 550
